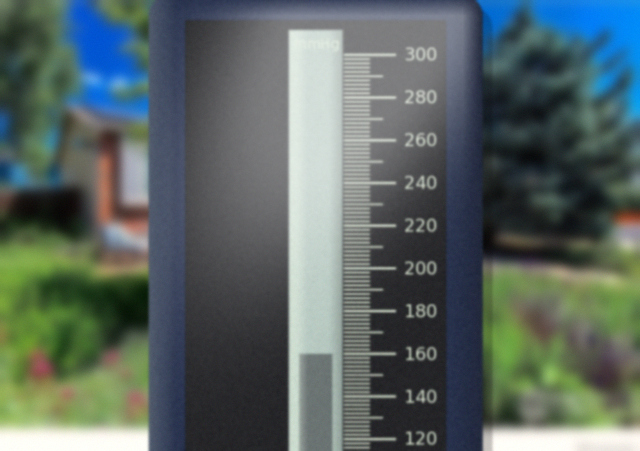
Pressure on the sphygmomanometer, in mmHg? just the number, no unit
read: 160
